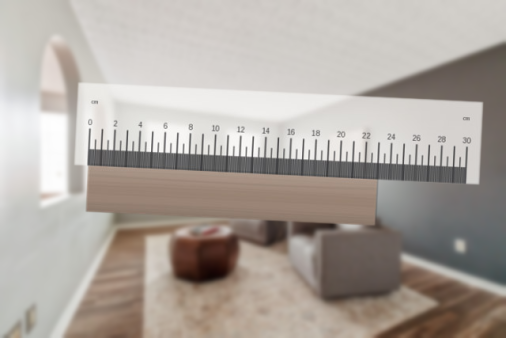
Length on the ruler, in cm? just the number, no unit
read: 23
